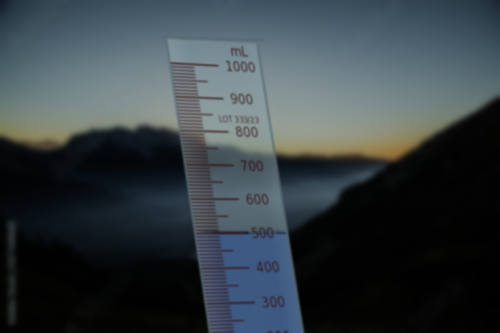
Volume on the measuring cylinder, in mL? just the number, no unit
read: 500
